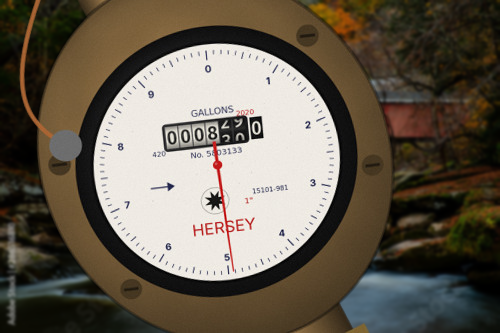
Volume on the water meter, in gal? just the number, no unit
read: 8294.9
